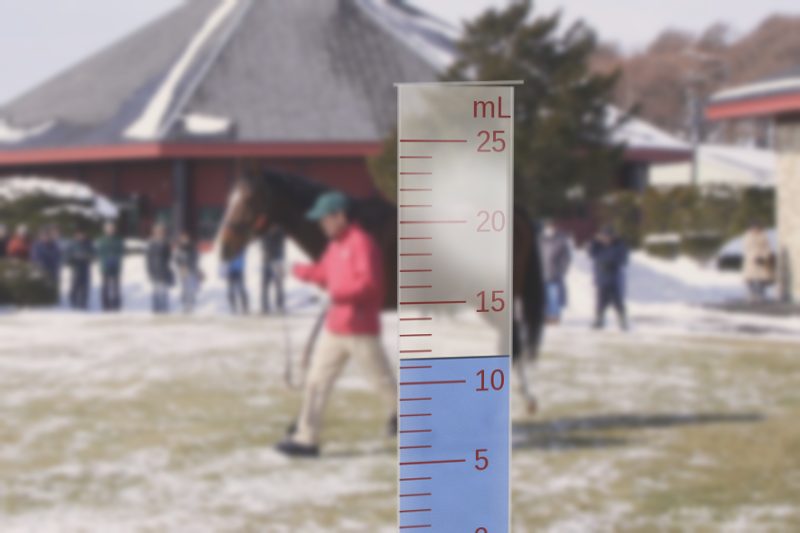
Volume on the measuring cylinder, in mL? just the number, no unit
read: 11.5
